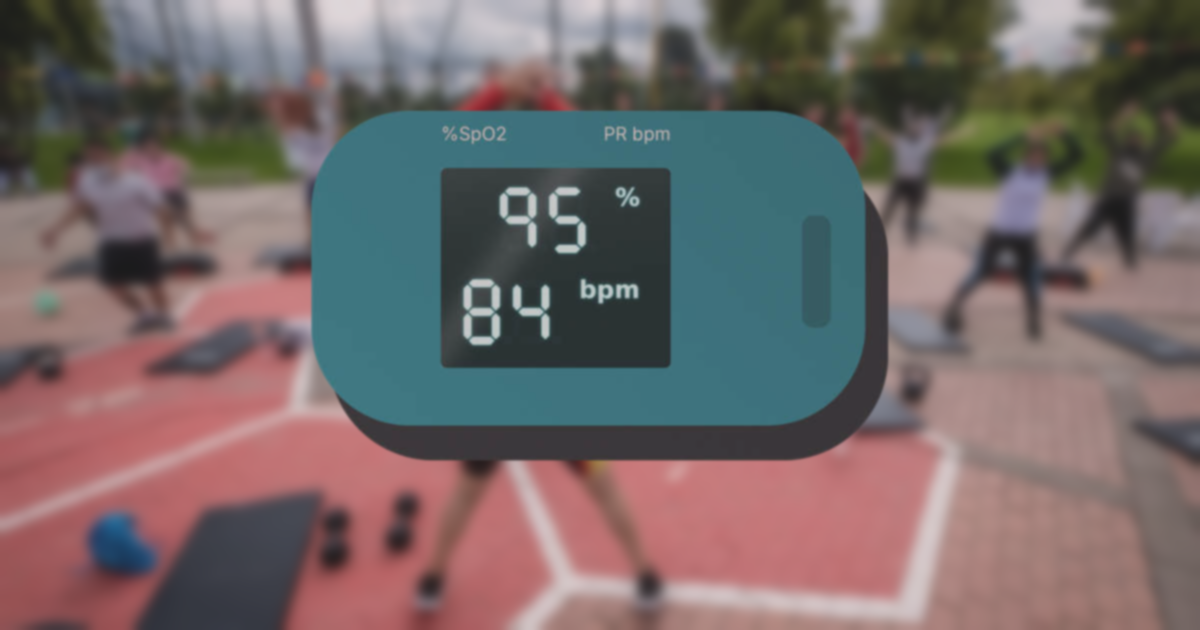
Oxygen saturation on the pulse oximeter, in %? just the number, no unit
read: 95
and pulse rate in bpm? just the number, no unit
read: 84
